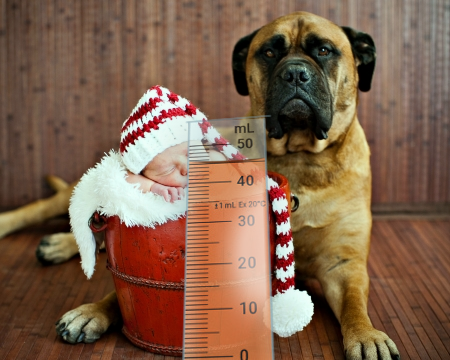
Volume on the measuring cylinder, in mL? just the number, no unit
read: 45
